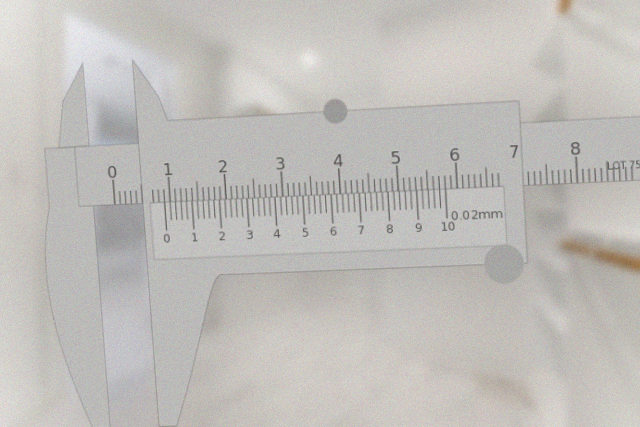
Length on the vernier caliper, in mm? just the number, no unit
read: 9.0
